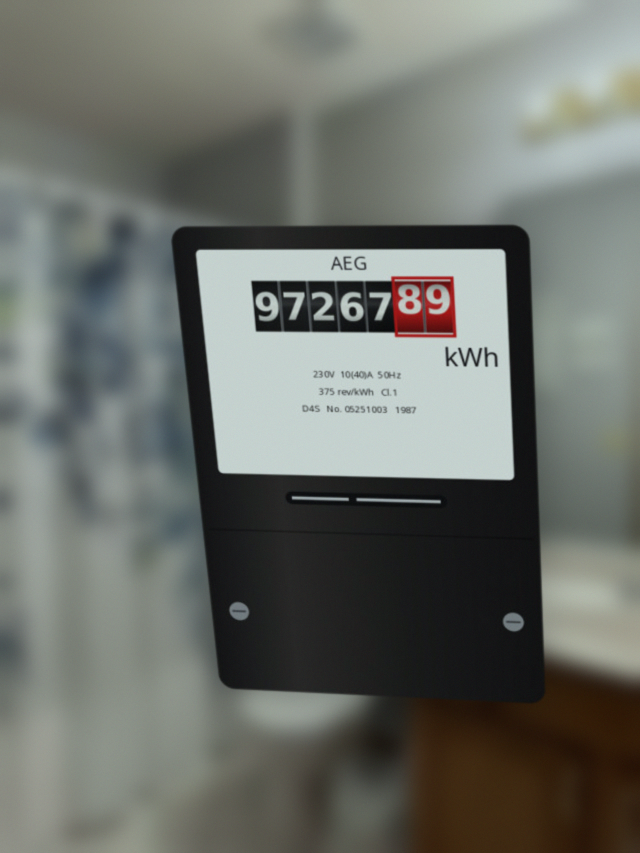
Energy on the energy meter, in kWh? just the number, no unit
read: 97267.89
